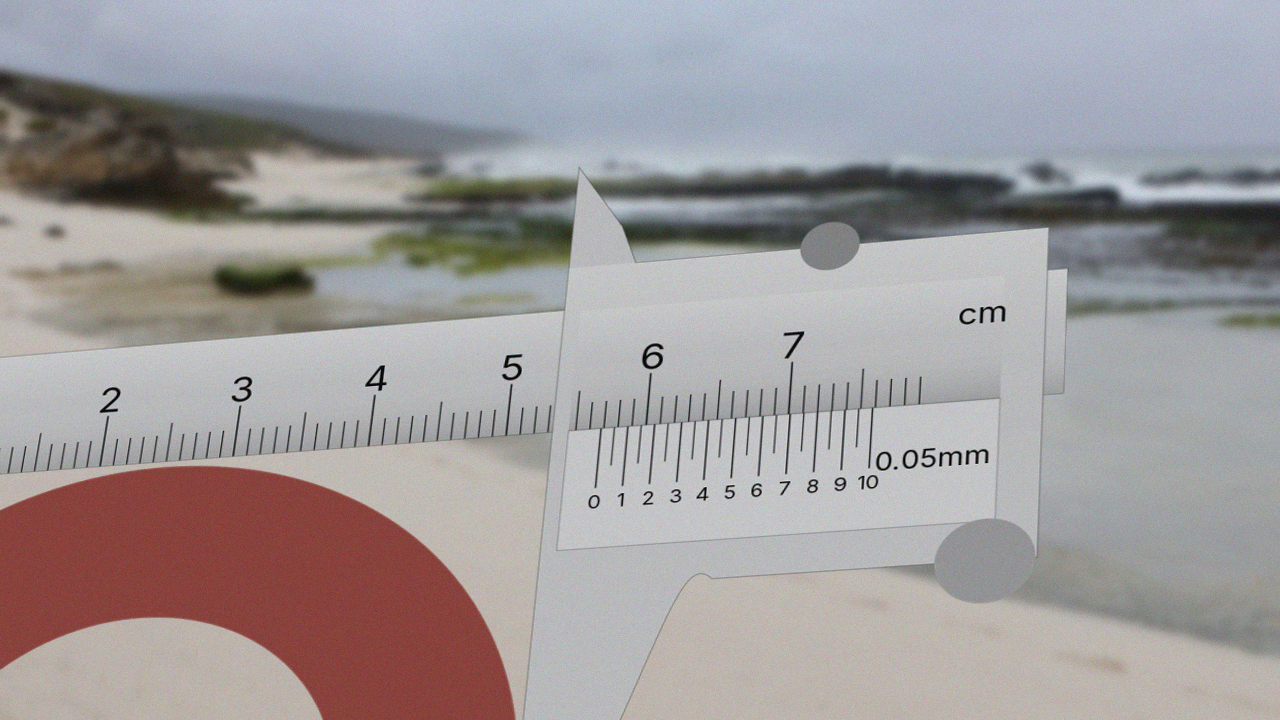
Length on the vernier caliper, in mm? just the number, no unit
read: 56.8
